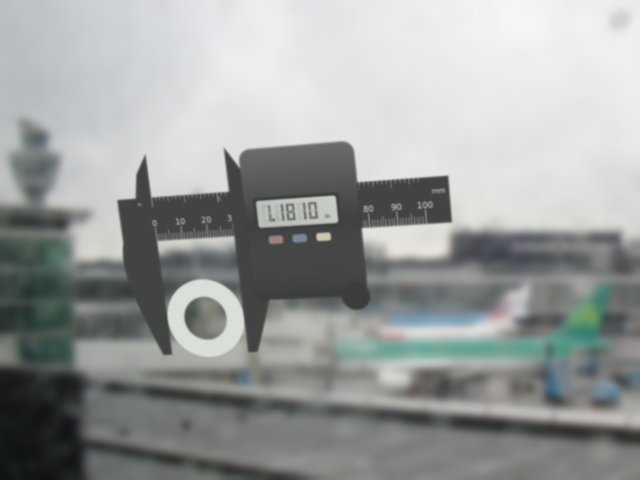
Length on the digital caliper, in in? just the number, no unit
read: 1.1810
